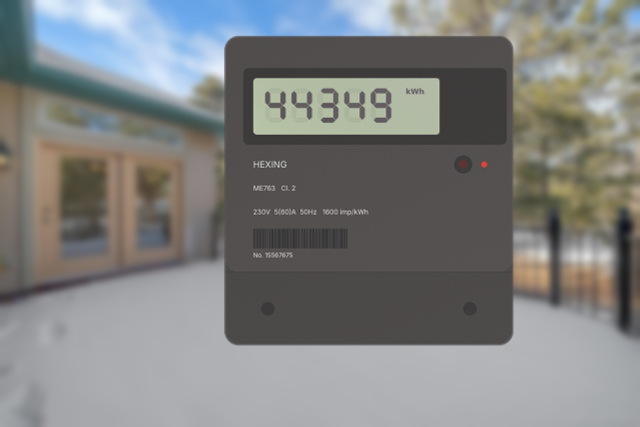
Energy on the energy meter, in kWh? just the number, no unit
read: 44349
